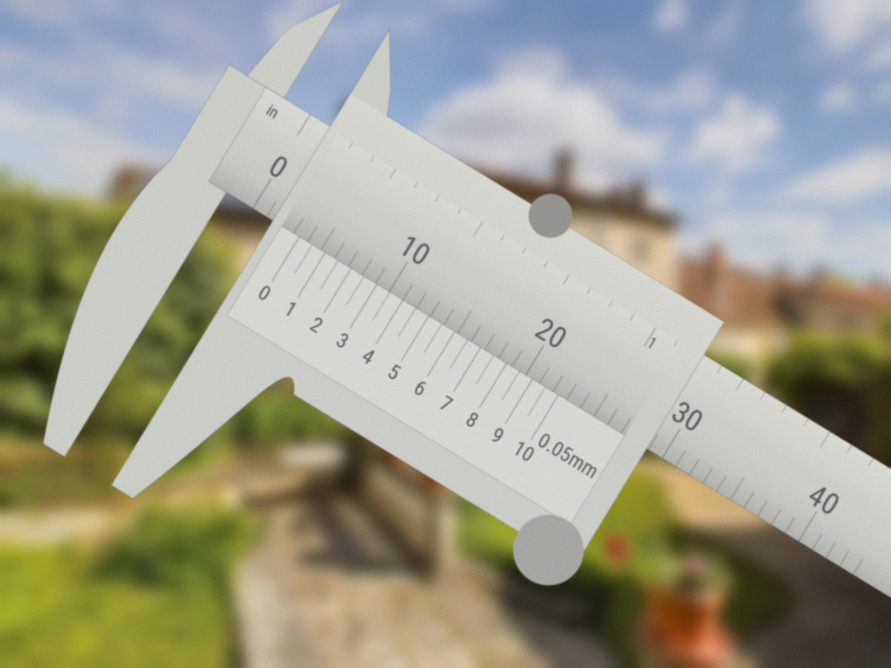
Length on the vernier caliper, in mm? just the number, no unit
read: 3.4
